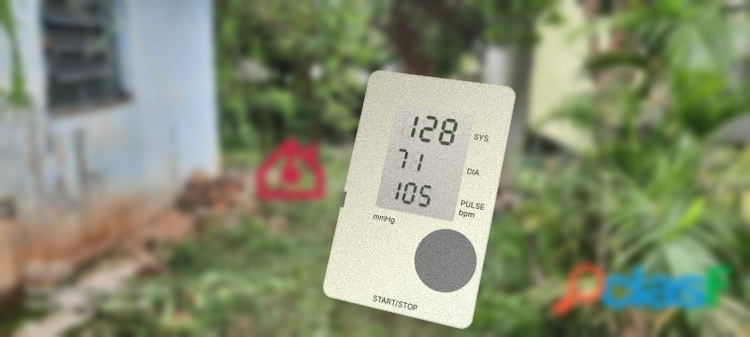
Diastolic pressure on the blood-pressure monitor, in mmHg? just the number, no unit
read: 71
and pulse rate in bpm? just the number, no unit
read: 105
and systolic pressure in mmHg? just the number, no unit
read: 128
